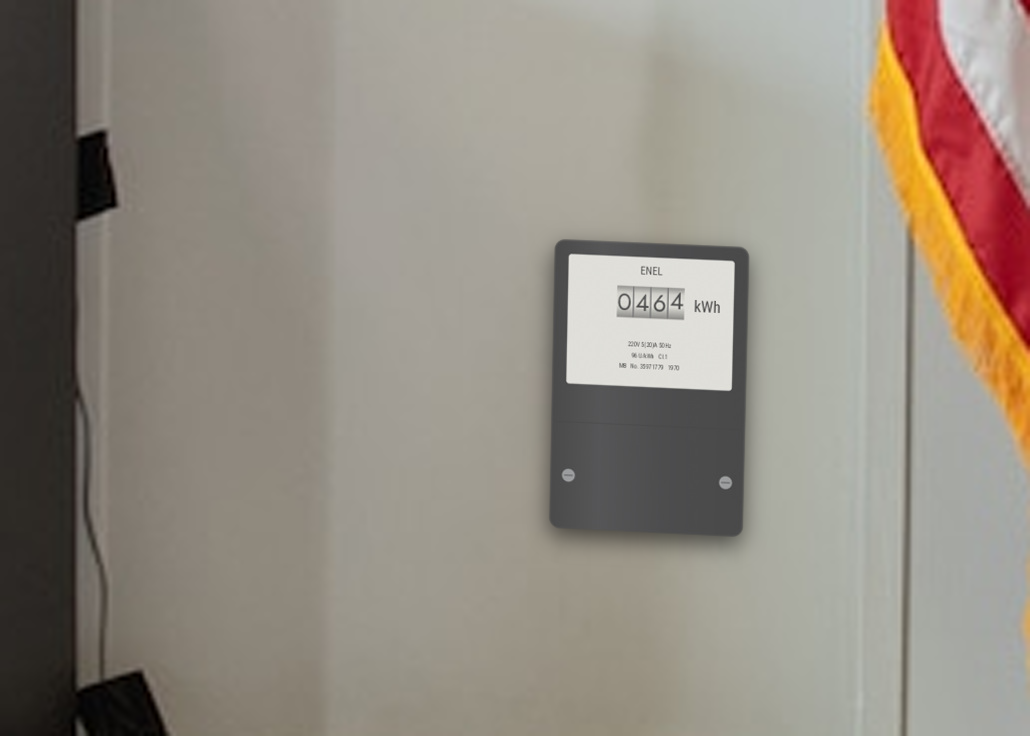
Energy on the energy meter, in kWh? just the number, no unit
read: 464
